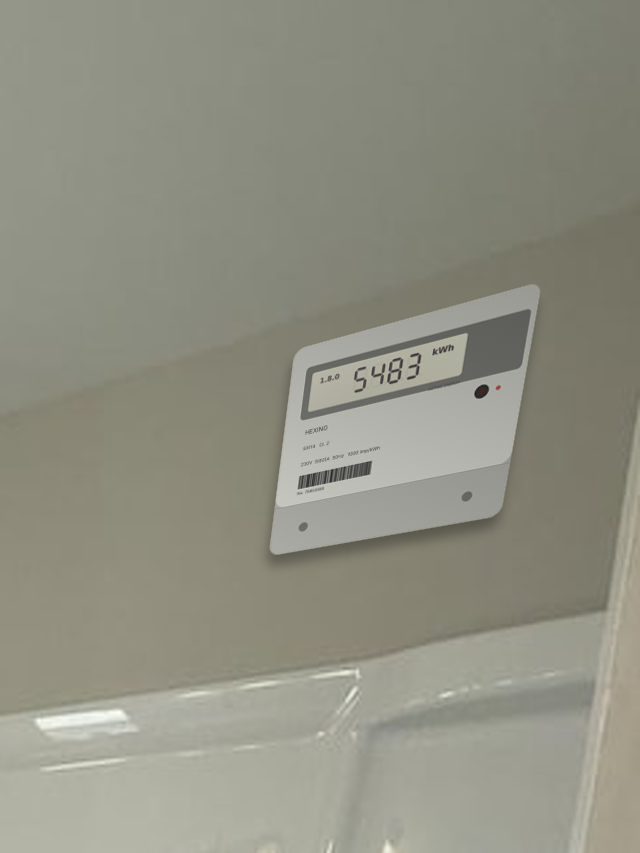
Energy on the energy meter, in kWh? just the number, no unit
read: 5483
